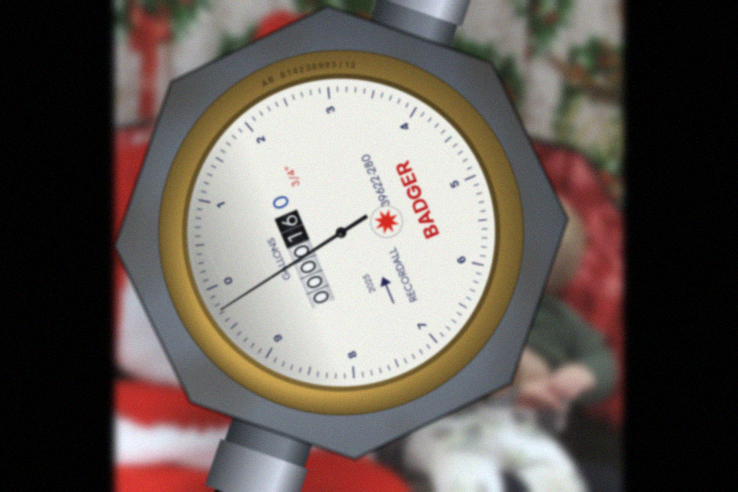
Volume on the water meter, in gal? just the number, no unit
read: 159.7
